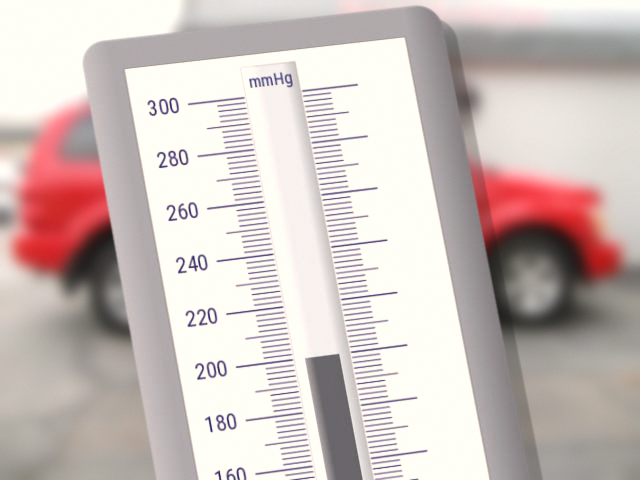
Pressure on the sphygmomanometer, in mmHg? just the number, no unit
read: 200
